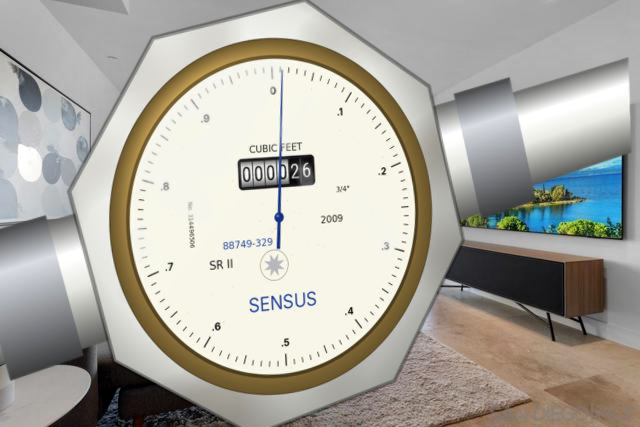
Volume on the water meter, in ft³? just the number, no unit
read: 26.01
